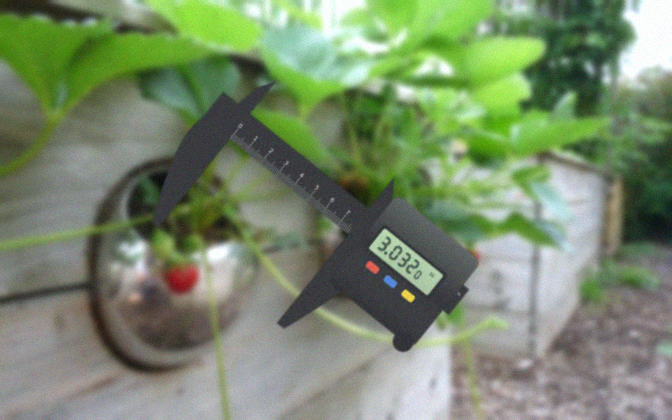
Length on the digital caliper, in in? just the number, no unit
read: 3.0320
